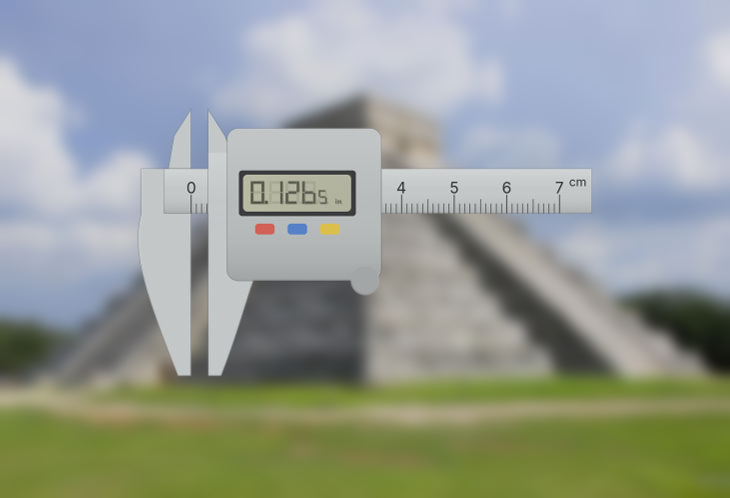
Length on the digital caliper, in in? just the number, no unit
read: 0.1265
